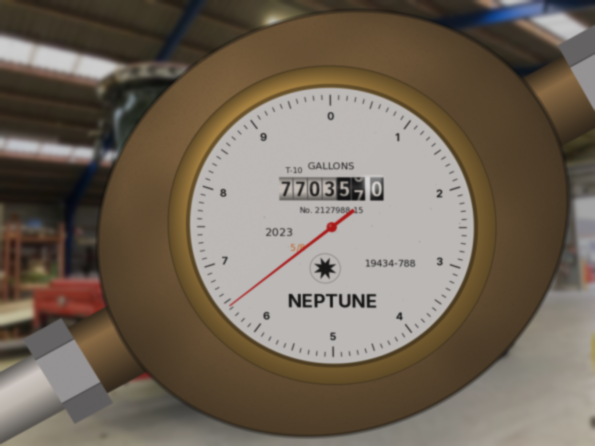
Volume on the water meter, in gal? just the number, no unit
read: 7703566.4
